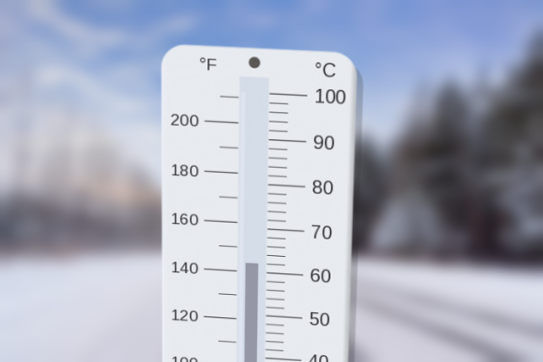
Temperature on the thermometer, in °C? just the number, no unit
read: 62
